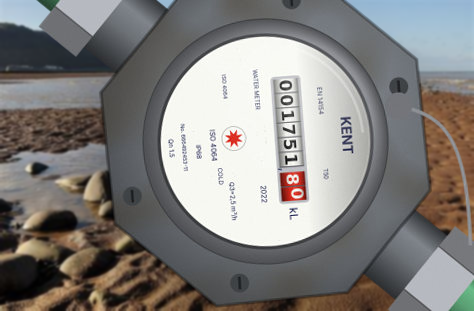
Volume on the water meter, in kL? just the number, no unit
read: 1751.80
